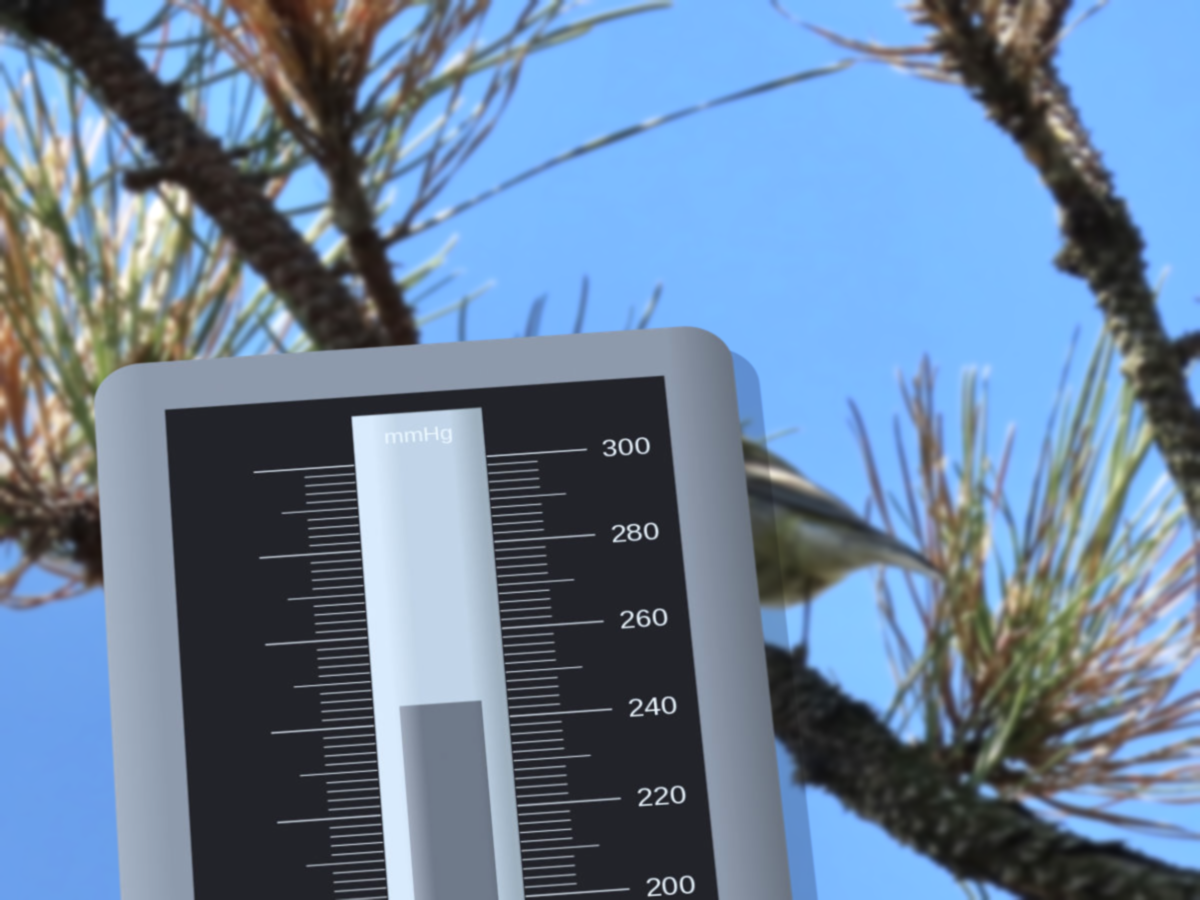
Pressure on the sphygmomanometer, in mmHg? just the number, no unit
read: 244
